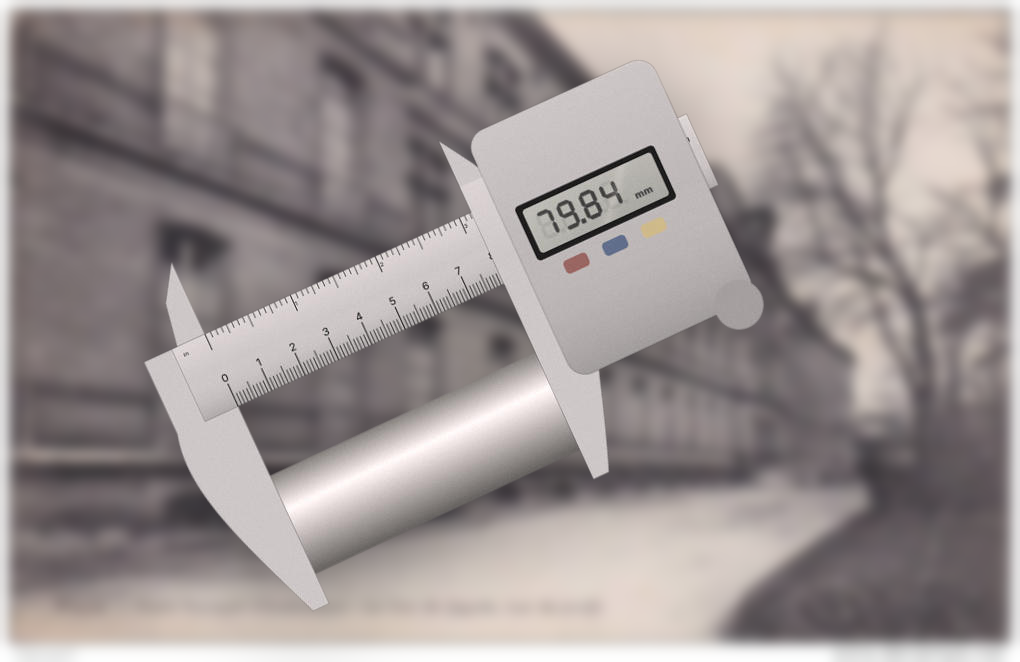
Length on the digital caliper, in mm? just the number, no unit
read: 79.84
